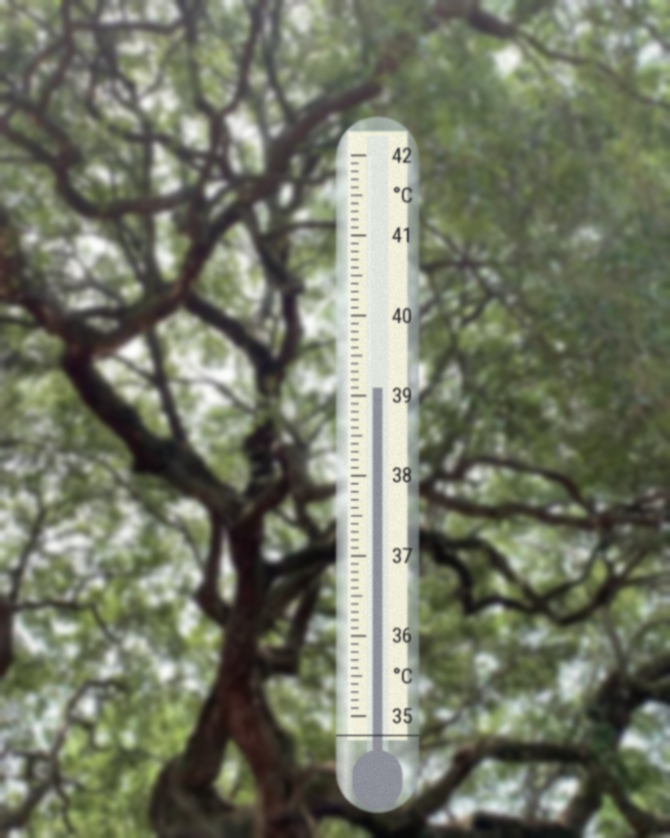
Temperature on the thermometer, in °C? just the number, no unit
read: 39.1
